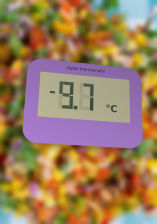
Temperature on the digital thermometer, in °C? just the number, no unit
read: -9.7
